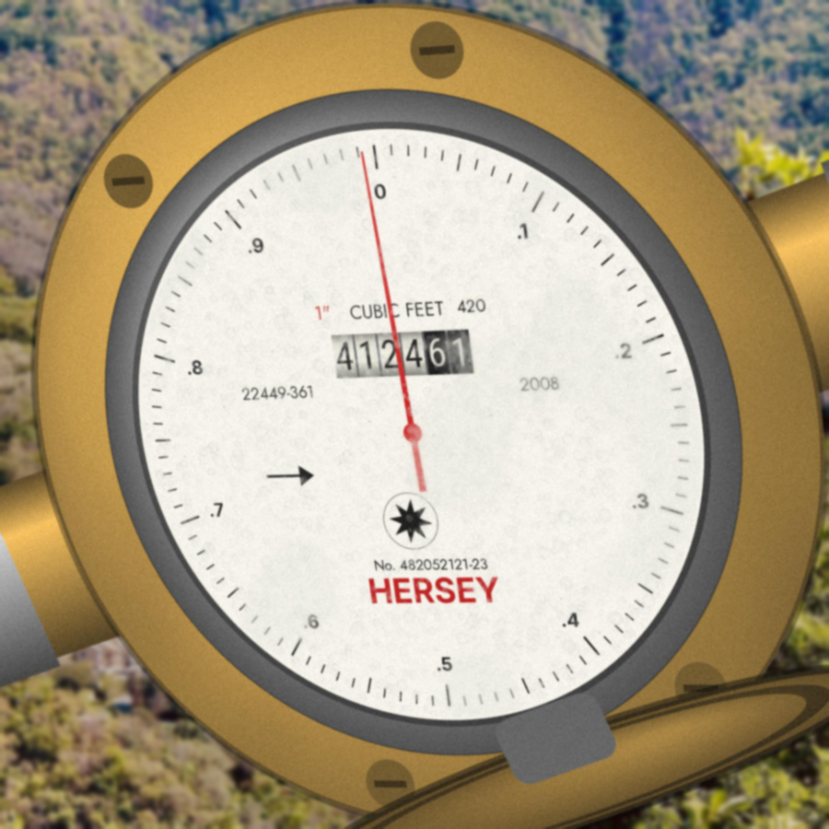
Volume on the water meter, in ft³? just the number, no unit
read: 412460.99
